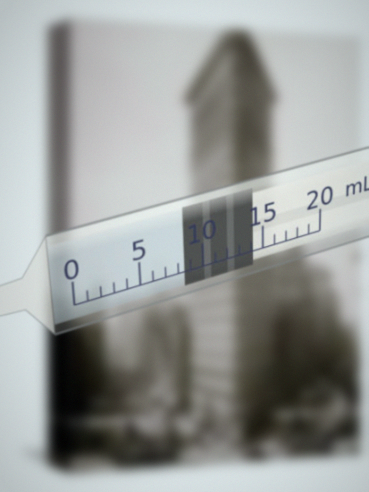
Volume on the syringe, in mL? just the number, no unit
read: 8.5
